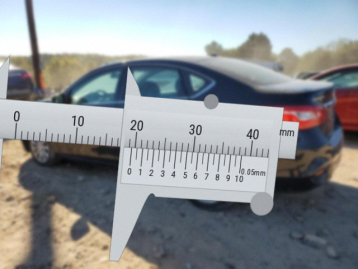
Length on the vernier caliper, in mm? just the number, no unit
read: 19.4
